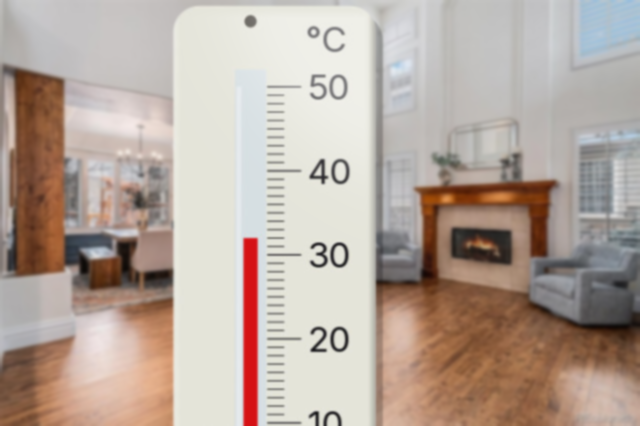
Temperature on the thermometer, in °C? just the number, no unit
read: 32
